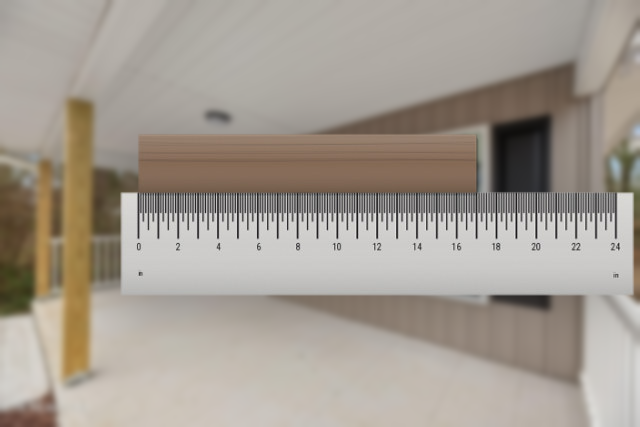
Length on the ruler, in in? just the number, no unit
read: 17
